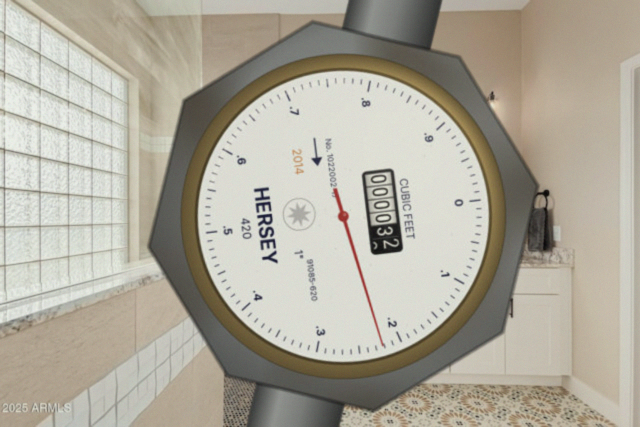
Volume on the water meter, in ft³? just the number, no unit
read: 32.22
